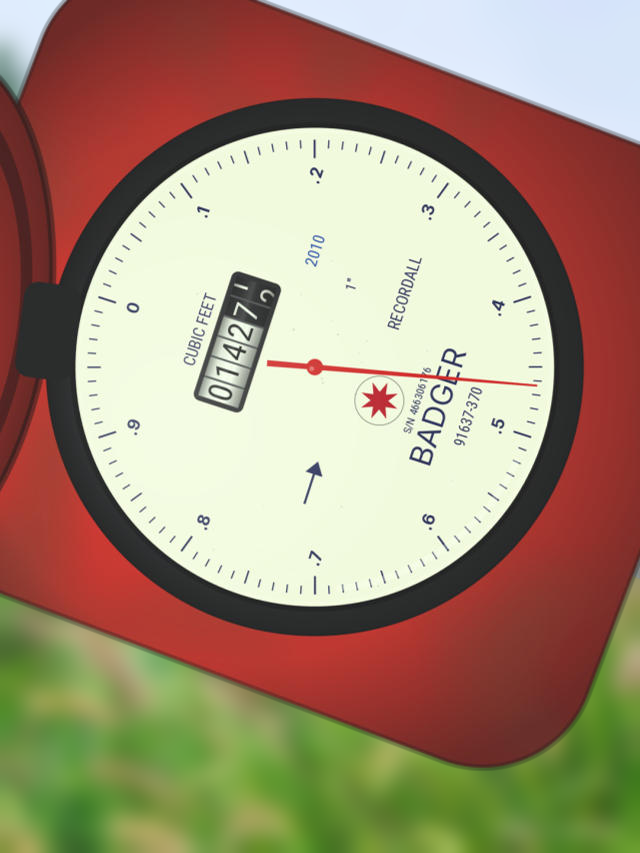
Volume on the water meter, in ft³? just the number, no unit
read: 14271.46
